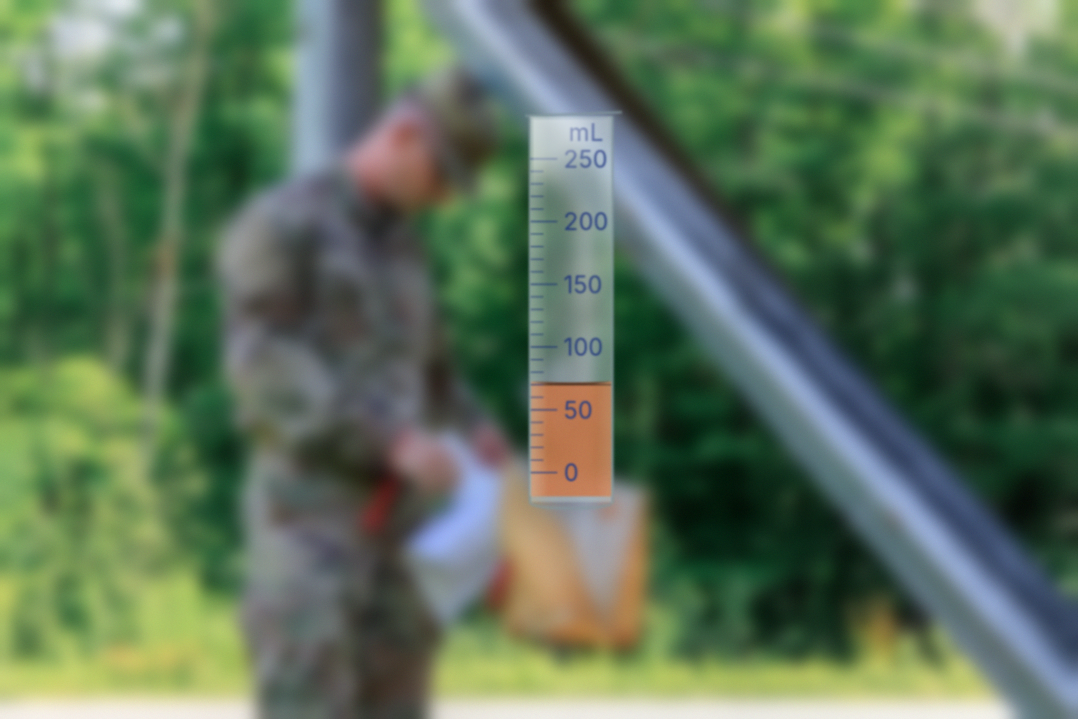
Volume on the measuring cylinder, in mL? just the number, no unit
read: 70
